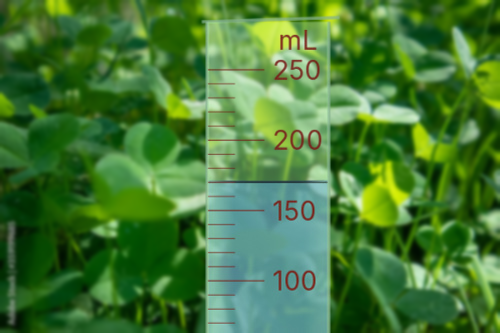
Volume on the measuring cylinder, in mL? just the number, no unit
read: 170
